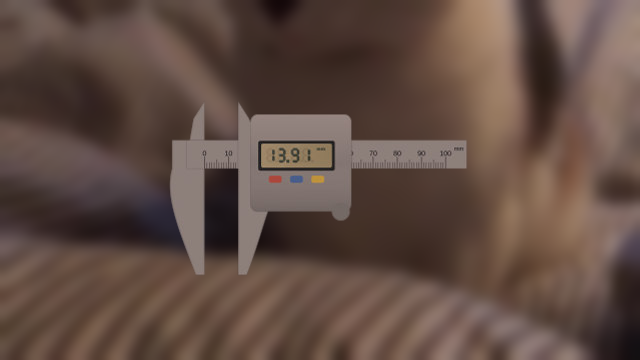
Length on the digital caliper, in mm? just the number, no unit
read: 13.91
